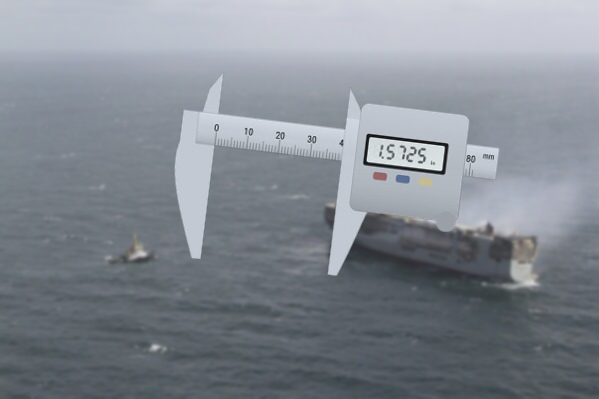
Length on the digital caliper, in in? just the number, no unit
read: 1.5725
